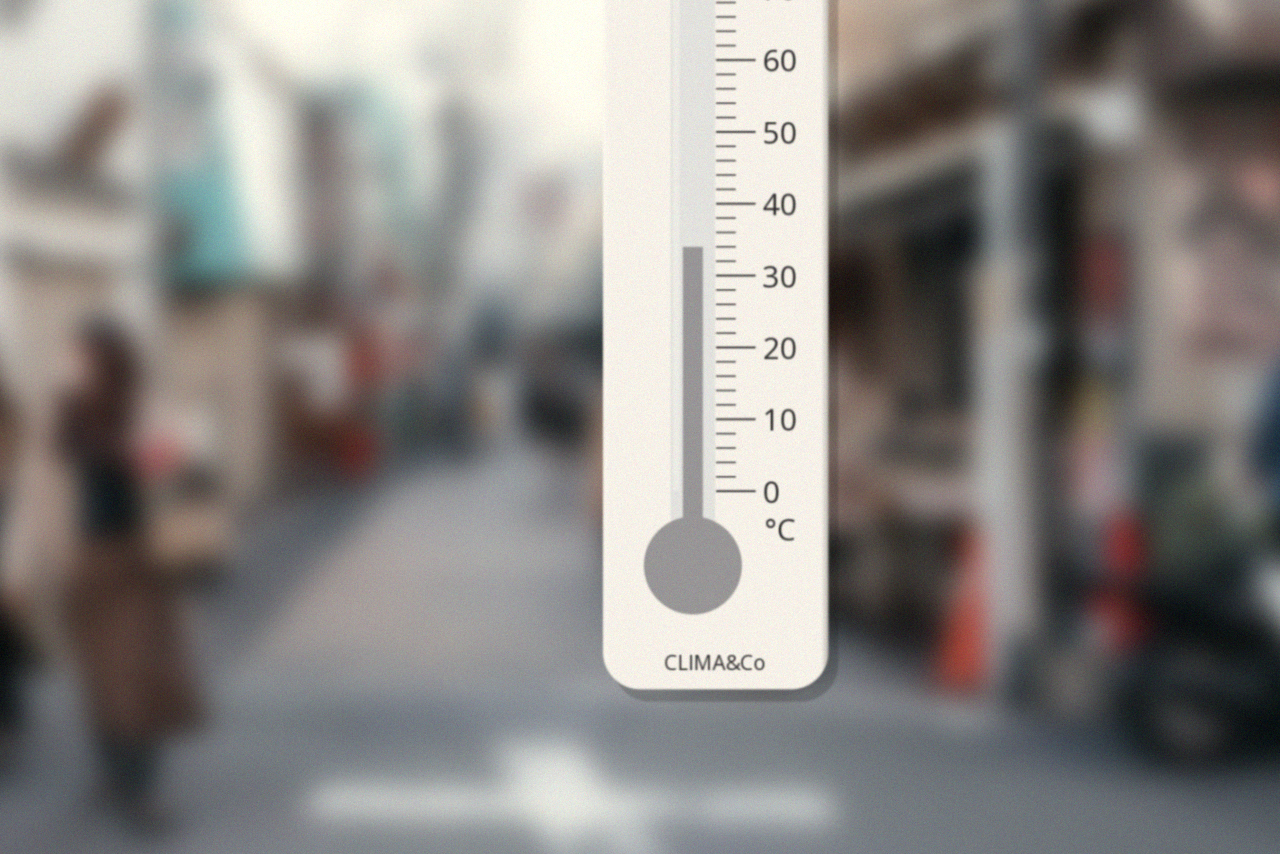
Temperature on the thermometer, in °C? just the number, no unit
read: 34
